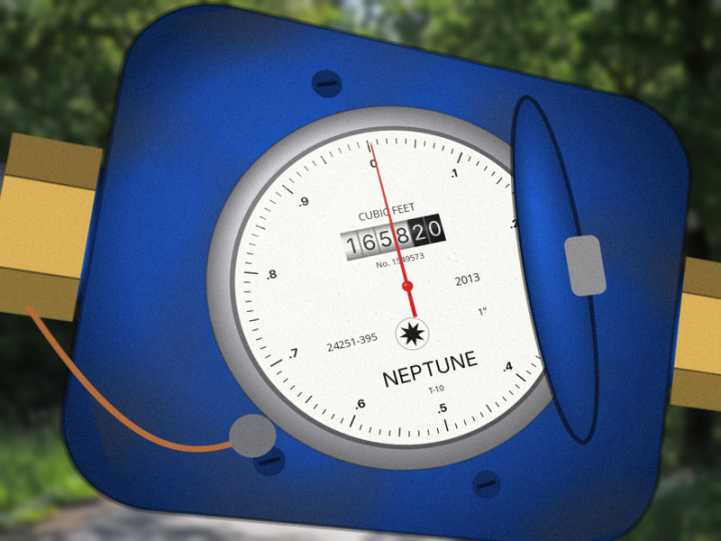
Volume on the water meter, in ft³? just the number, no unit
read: 165820.00
